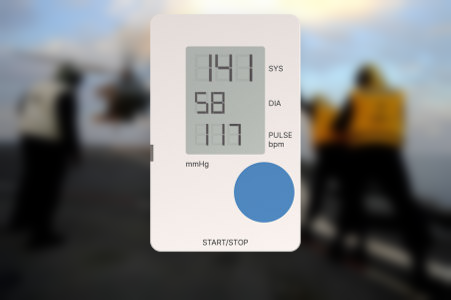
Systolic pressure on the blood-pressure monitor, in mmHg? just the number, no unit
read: 141
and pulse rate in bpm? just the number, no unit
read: 117
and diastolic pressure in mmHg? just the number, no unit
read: 58
